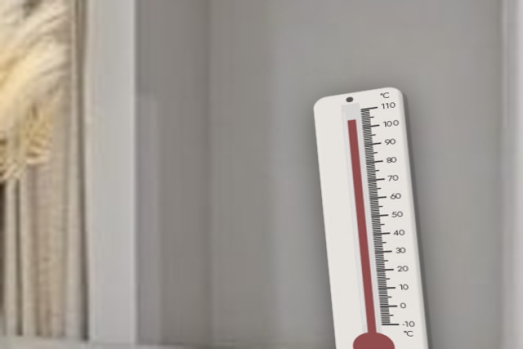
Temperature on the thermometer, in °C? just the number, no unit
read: 105
